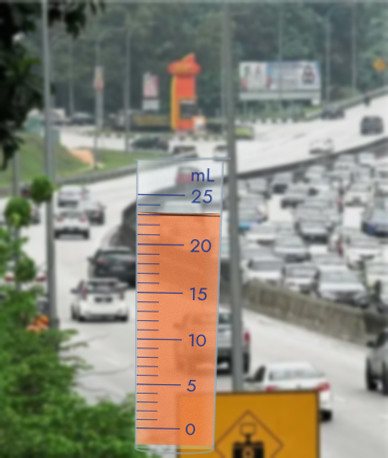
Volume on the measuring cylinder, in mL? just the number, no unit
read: 23
